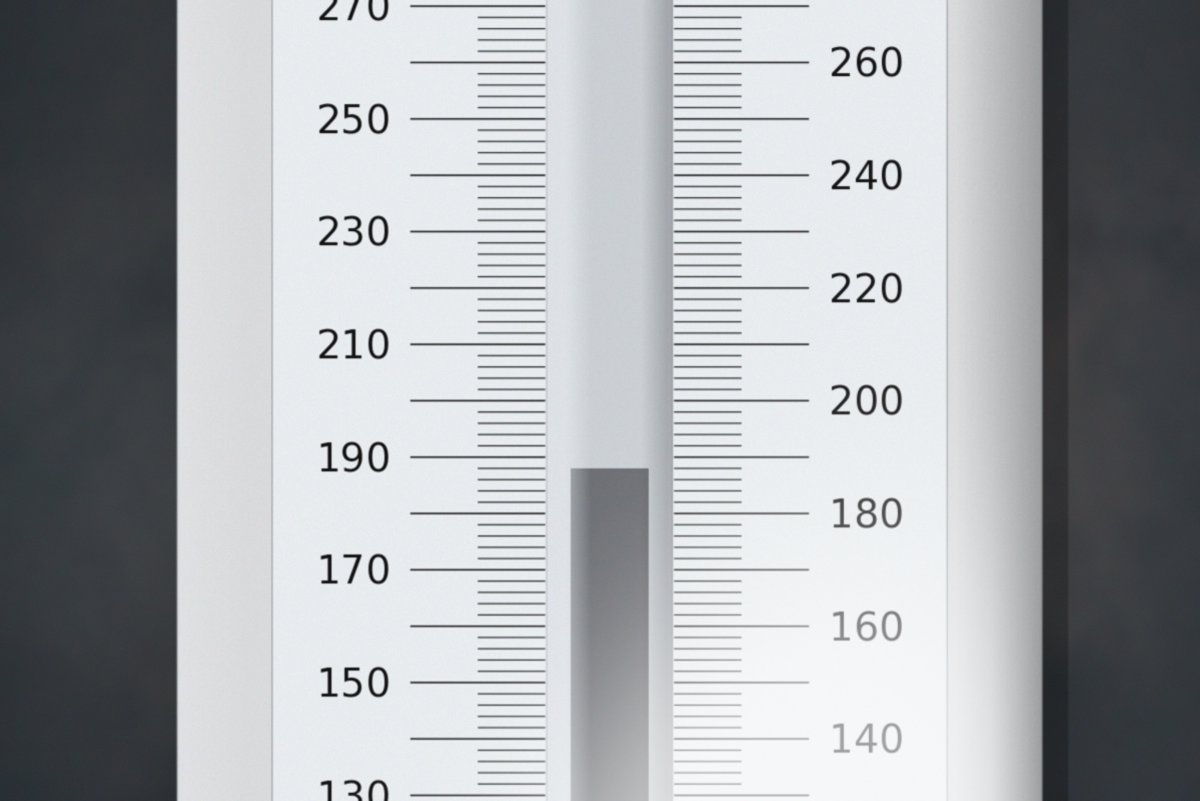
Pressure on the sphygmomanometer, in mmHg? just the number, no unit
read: 188
